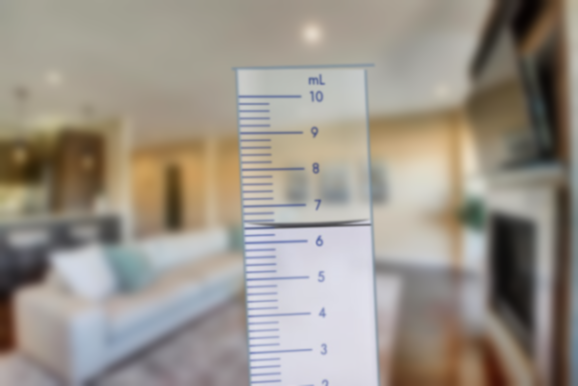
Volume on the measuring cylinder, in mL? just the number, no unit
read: 6.4
